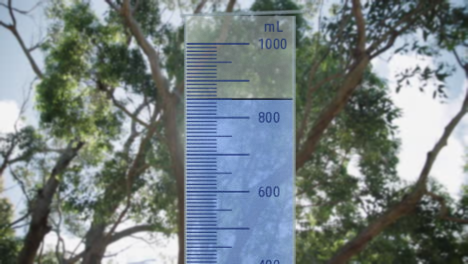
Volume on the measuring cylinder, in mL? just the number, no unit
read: 850
